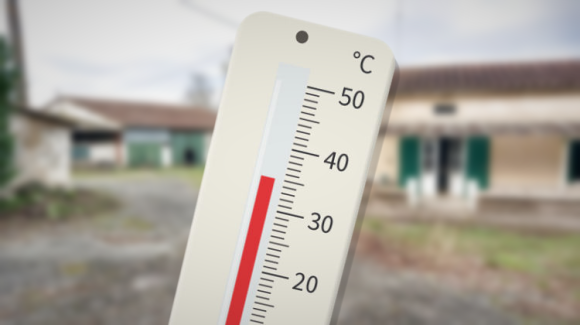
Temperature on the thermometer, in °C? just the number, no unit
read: 35
